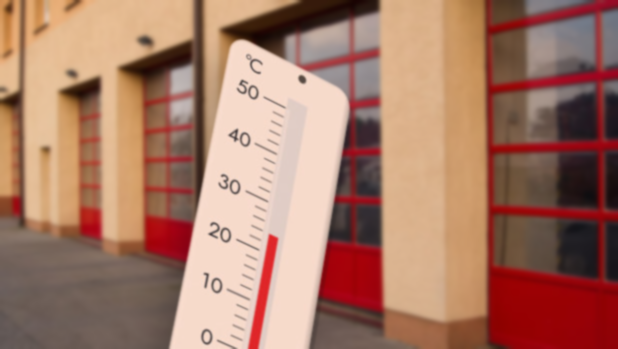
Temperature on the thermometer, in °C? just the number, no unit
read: 24
